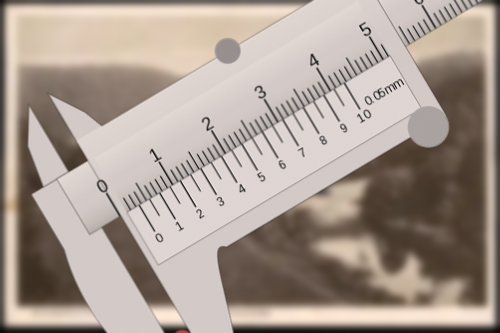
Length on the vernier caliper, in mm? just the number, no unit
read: 3.6
